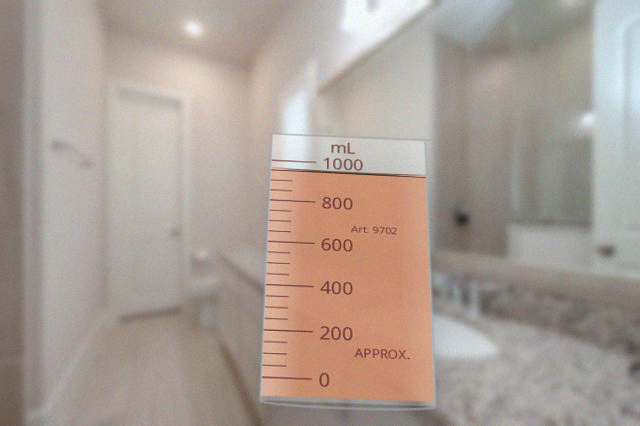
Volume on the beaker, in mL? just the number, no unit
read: 950
